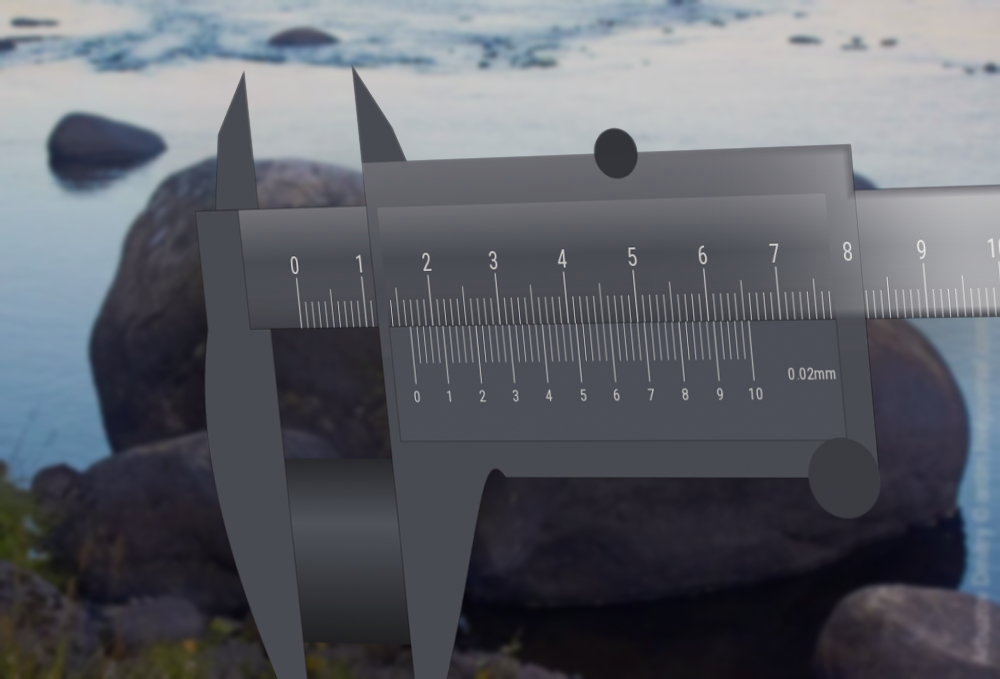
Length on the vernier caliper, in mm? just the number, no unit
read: 16.6
